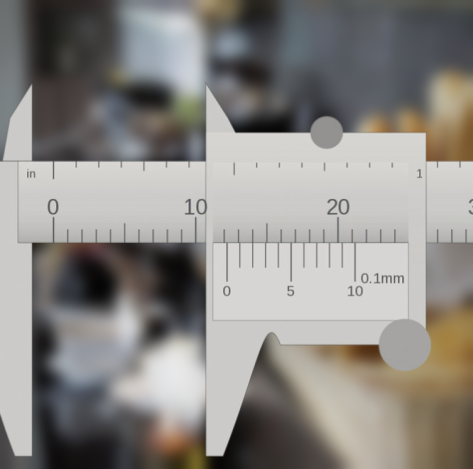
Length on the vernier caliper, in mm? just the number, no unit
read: 12.2
